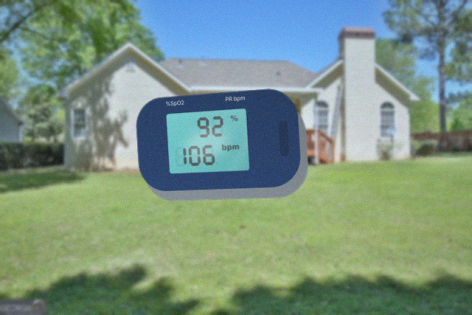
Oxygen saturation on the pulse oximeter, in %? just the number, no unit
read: 92
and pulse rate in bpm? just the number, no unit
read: 106
